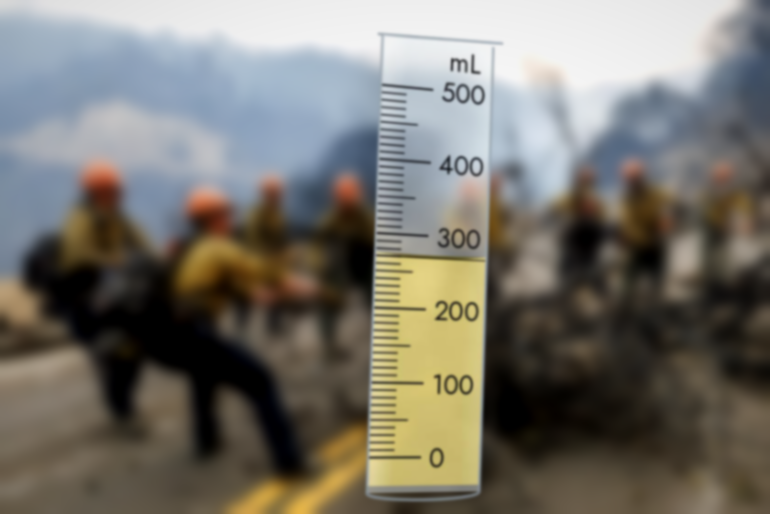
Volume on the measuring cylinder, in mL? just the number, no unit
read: 270
